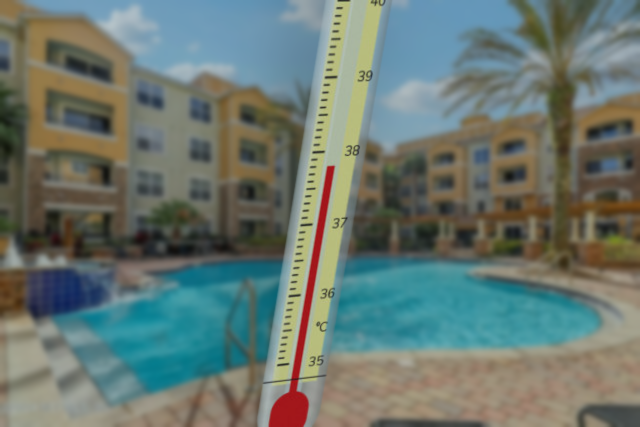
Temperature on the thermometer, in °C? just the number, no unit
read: 37.8
